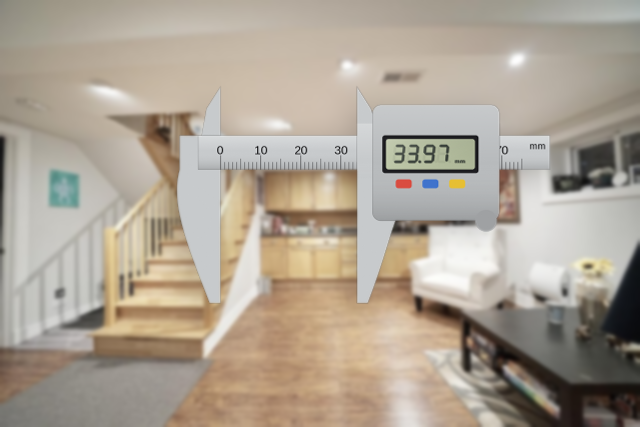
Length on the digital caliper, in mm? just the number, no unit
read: 33.97
